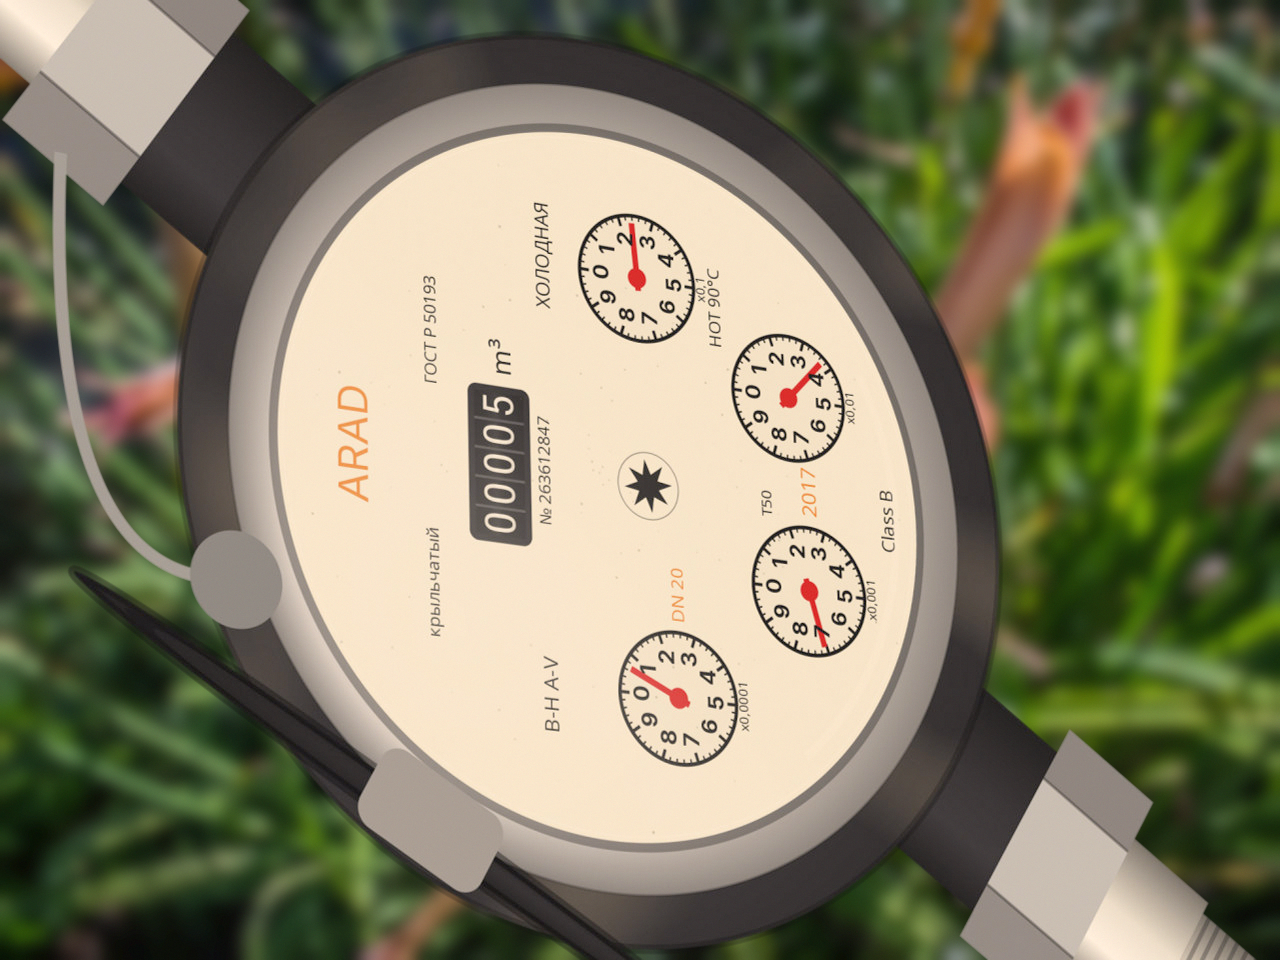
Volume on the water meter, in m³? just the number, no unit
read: 5.2370
